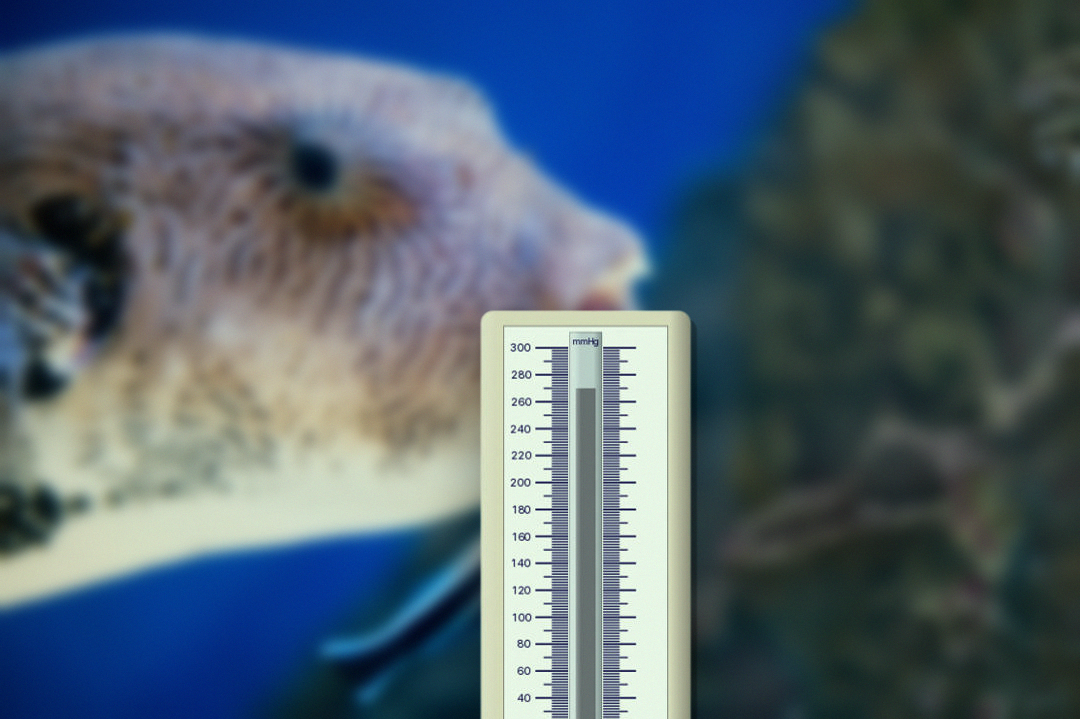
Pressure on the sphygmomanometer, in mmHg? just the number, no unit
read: 270
